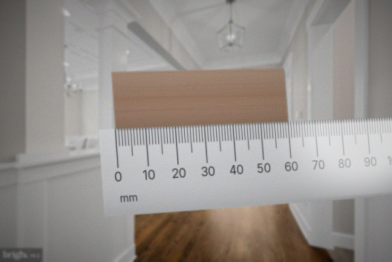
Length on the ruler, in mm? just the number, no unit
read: 60
